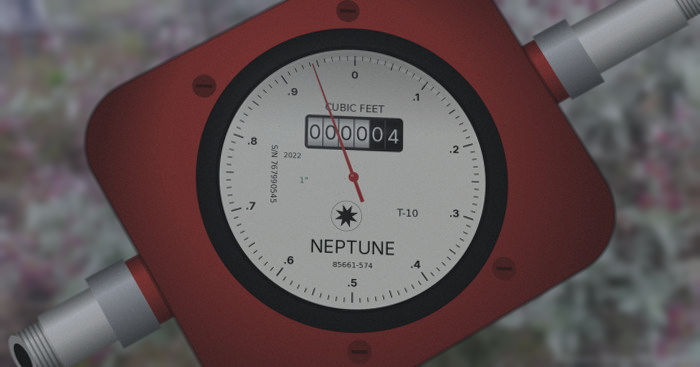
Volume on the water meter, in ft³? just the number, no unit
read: 3.94
